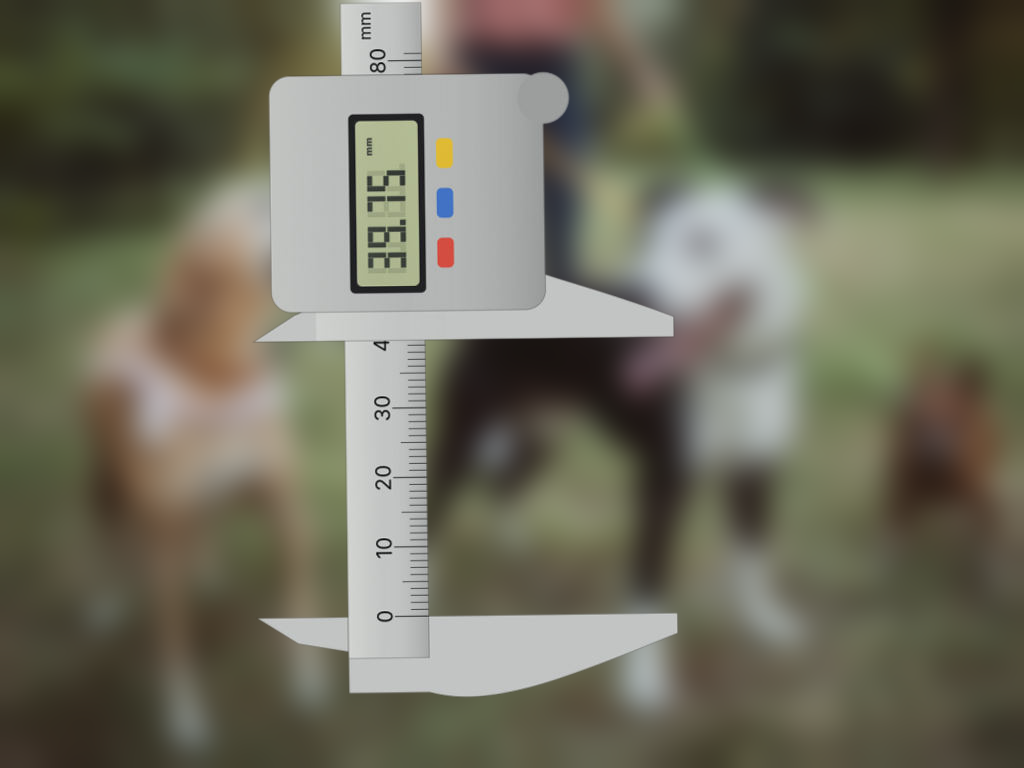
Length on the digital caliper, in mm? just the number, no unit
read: 39.75
